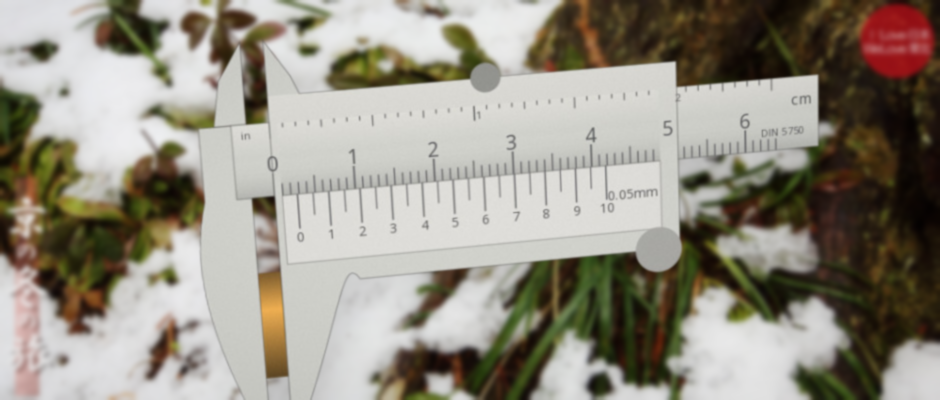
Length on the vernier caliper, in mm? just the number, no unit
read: 2.8
